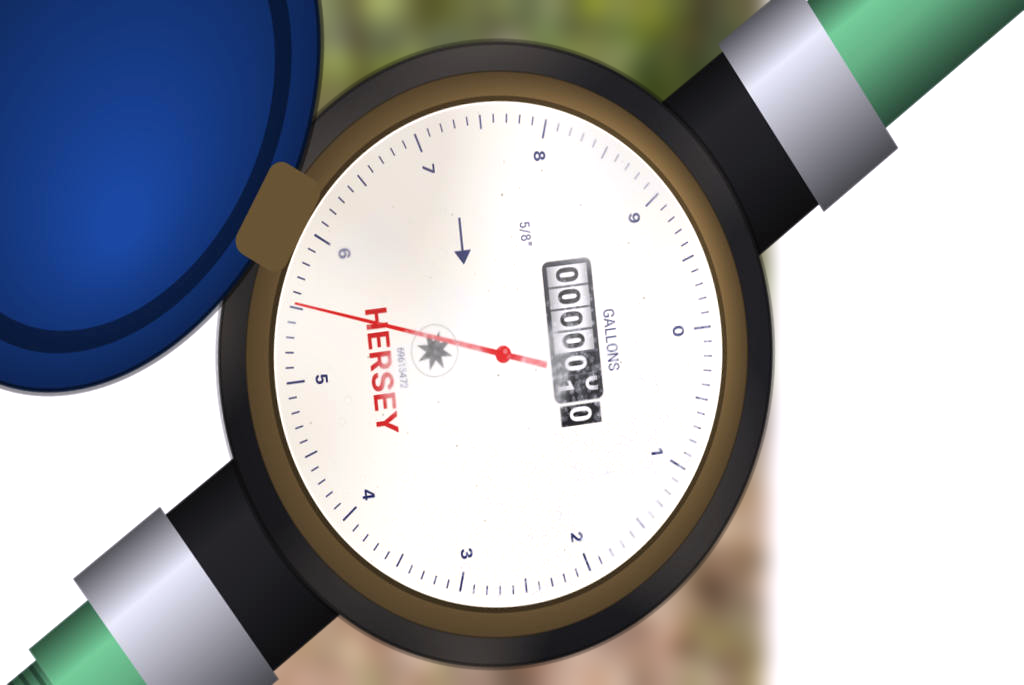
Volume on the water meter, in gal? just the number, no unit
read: 5.5
